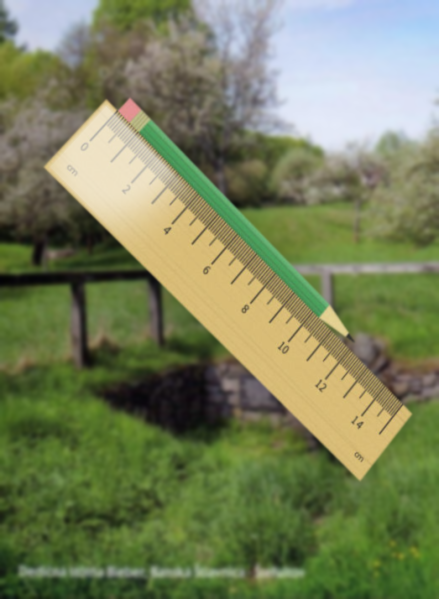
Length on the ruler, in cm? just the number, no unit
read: 12
